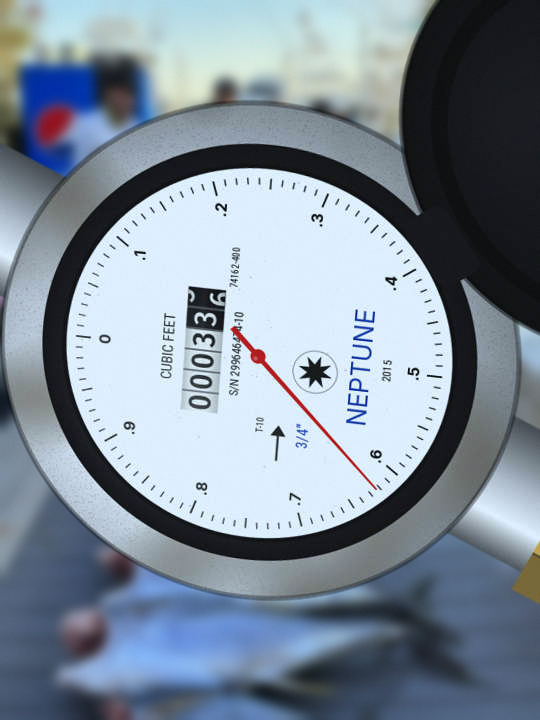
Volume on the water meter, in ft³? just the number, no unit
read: 335.62
